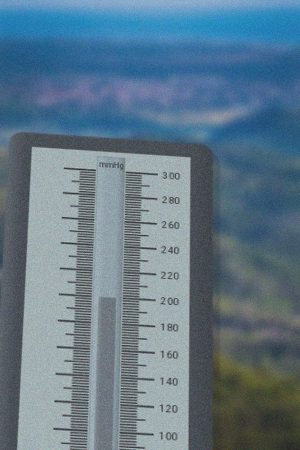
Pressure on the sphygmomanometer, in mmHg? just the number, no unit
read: 200
